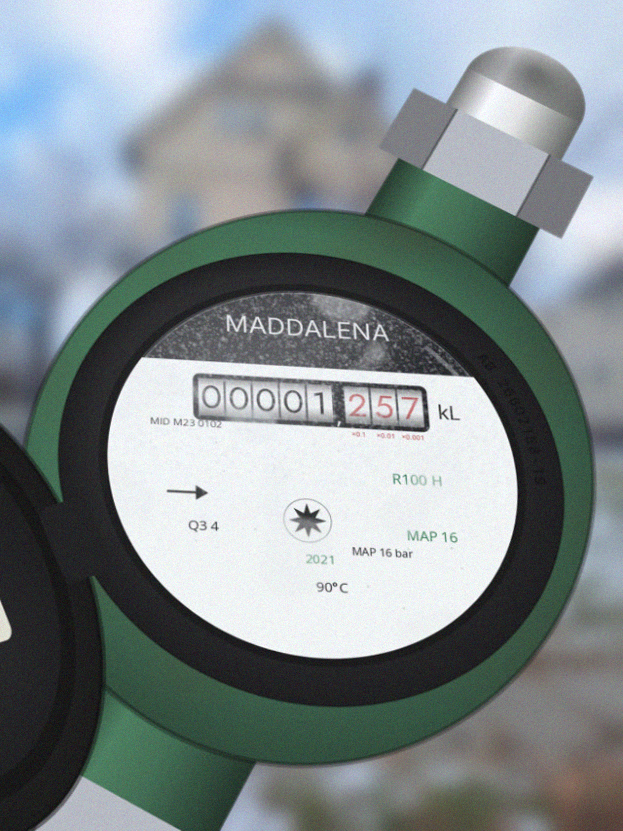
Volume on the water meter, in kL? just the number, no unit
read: 1.257
